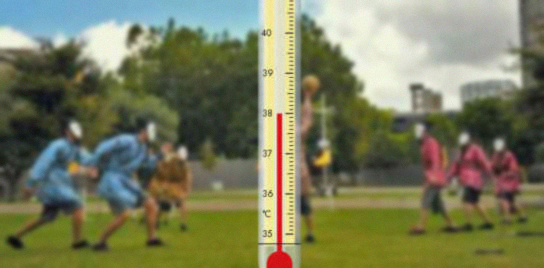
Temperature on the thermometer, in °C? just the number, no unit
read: 38
